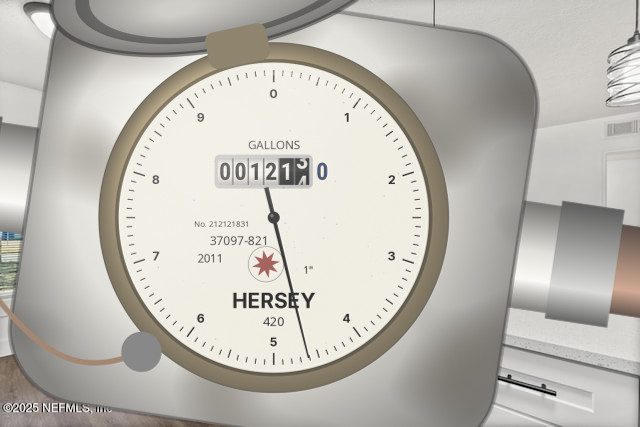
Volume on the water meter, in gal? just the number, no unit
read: 12134.6
